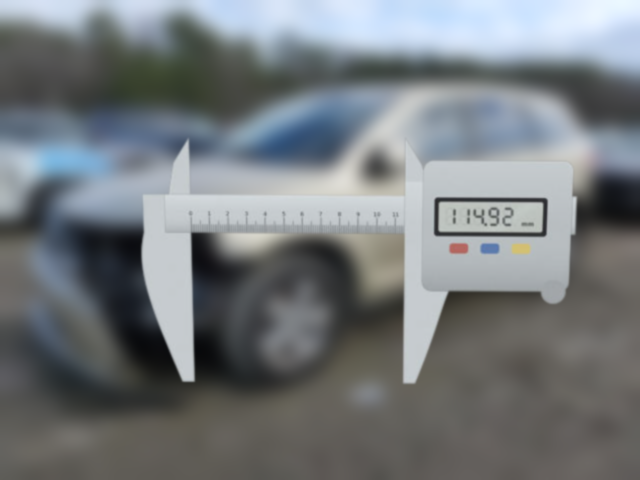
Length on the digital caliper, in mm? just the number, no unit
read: 114.92
